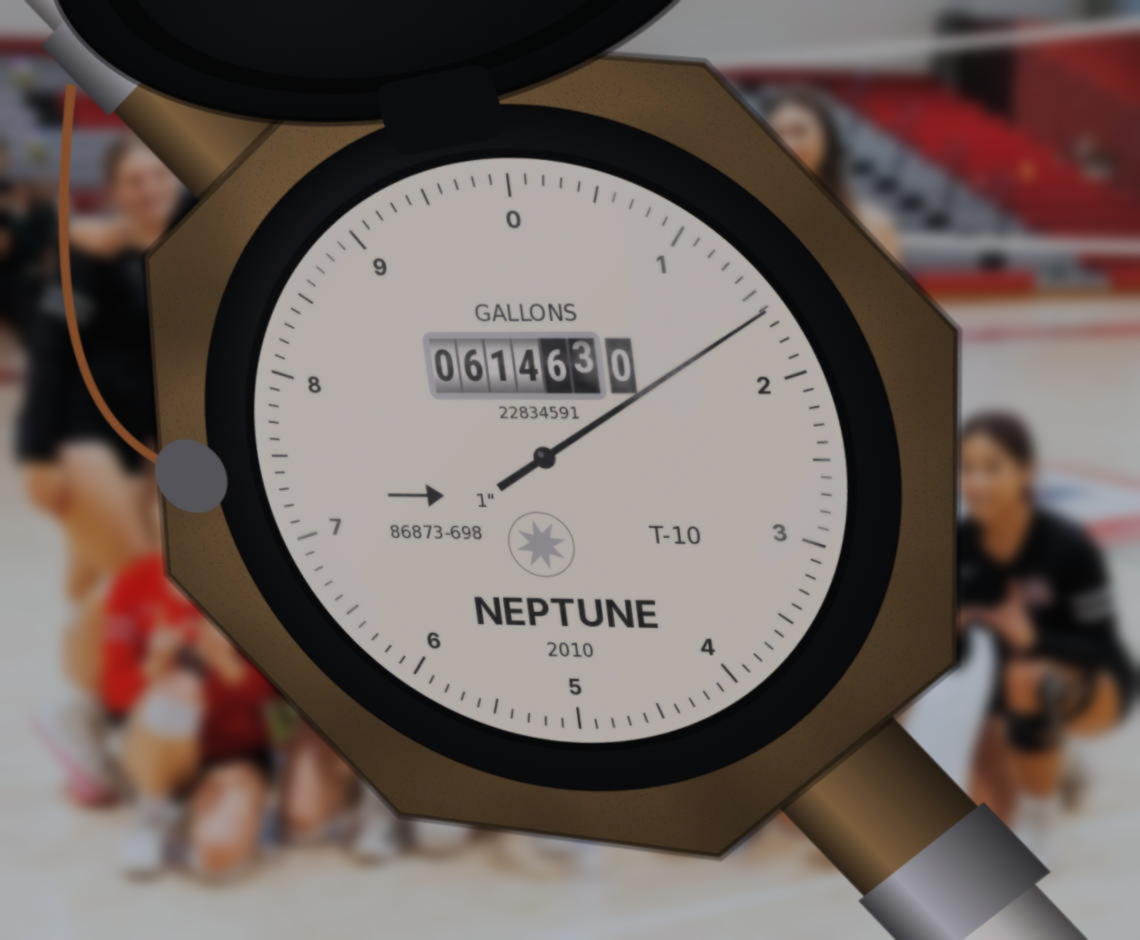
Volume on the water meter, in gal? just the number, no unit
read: 614631.6
